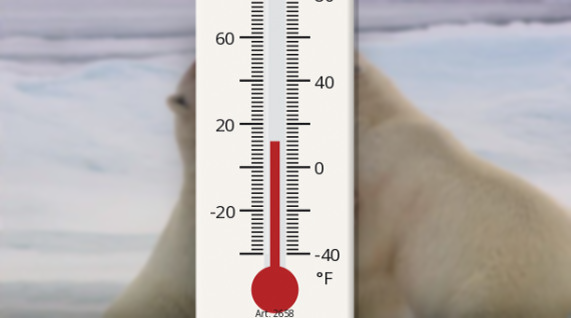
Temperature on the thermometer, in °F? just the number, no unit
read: 12
